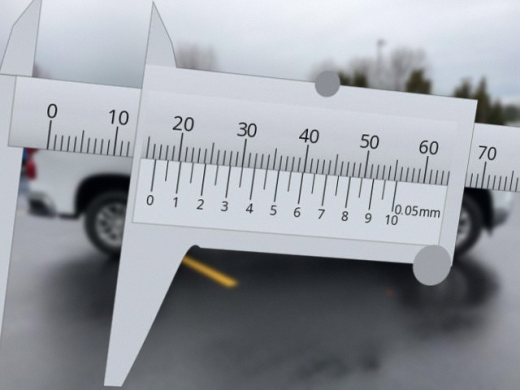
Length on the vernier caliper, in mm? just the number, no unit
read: 16.4
